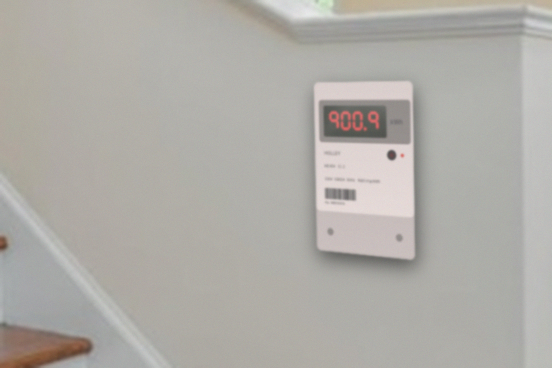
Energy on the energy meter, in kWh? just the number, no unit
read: 900.9
